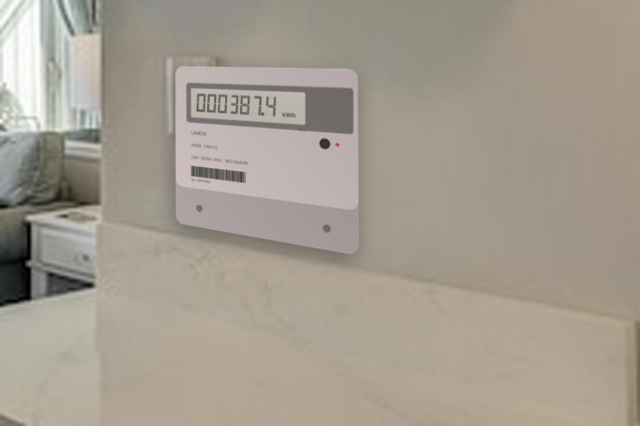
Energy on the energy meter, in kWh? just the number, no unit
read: 387.4
